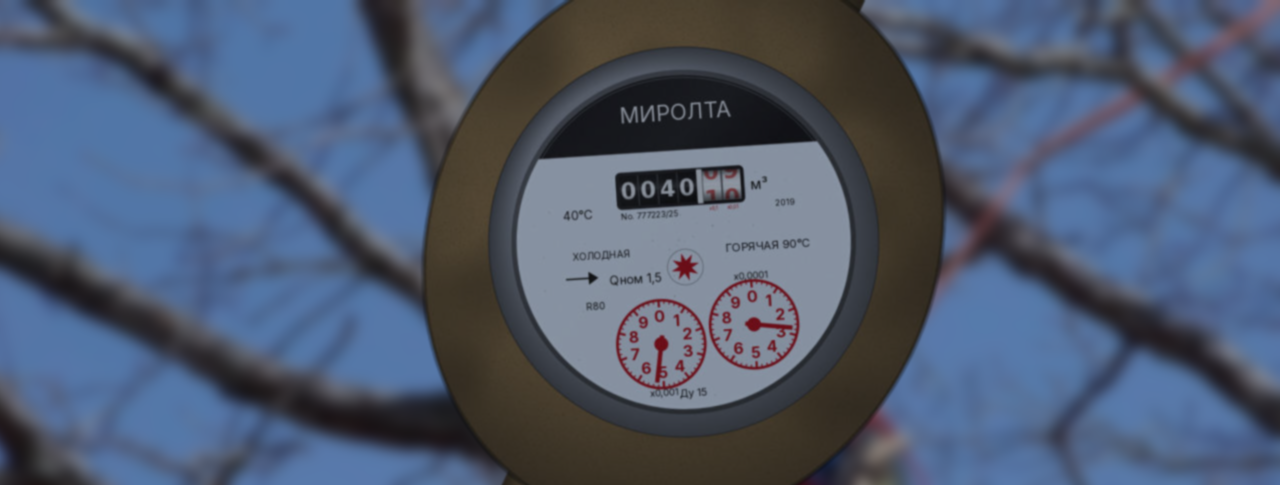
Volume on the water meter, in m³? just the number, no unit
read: 40.0952
